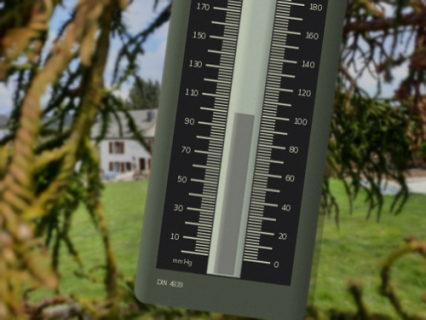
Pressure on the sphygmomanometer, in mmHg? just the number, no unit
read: 100
